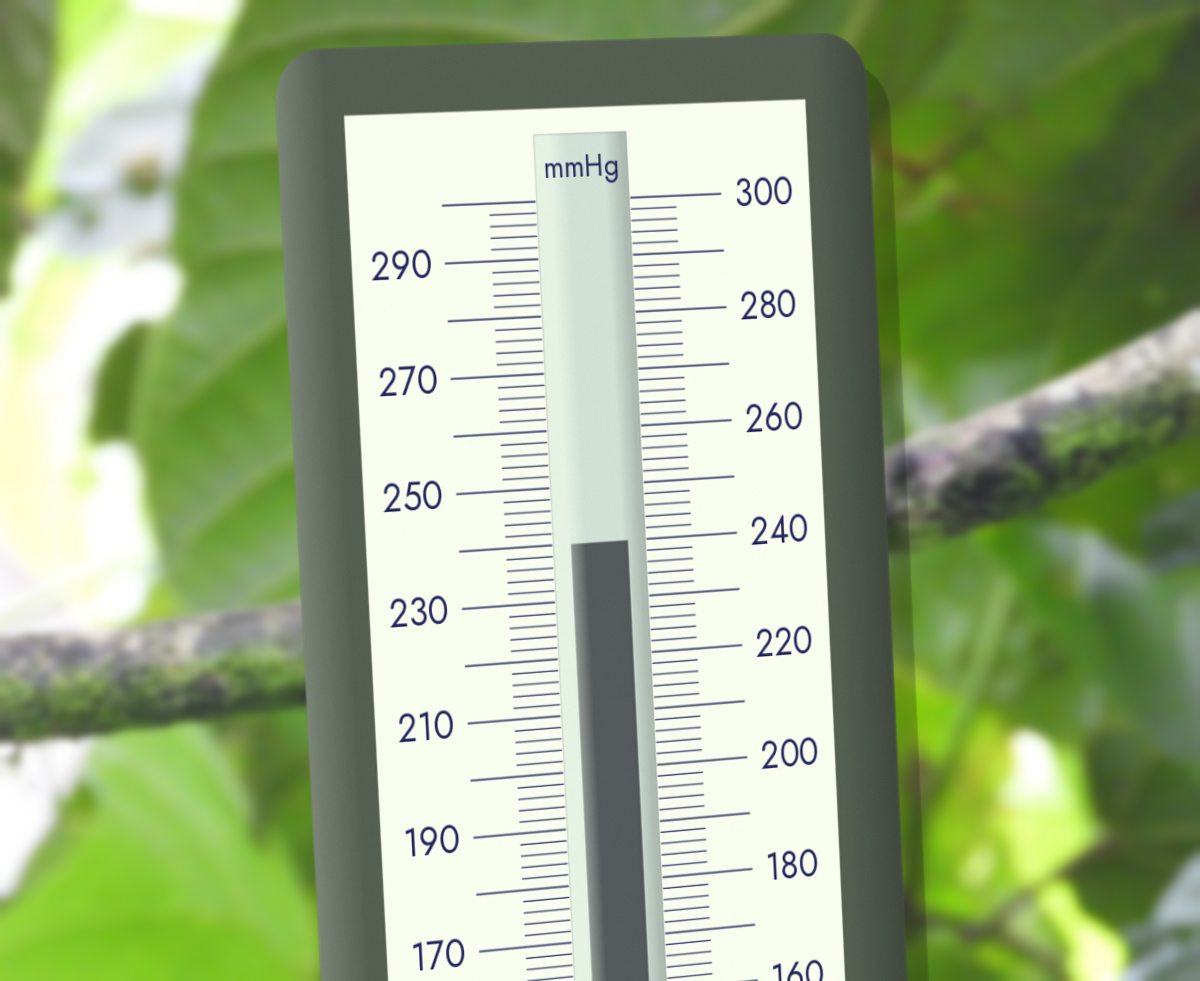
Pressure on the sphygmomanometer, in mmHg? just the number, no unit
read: 240
